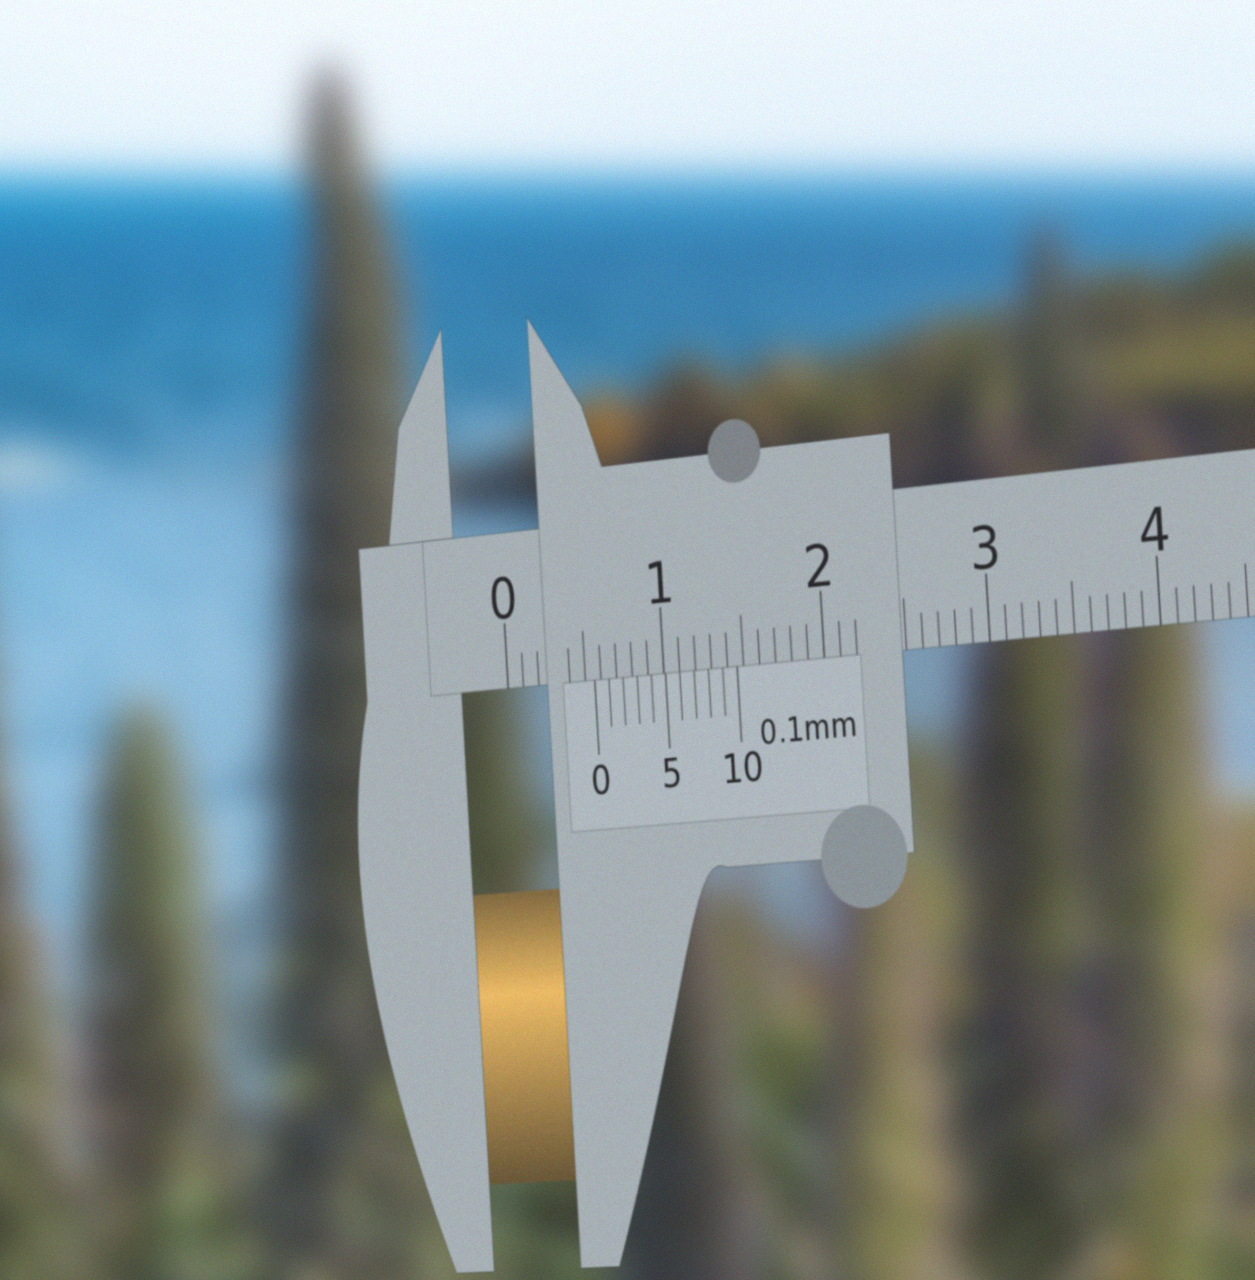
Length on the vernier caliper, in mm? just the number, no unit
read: 5.6
